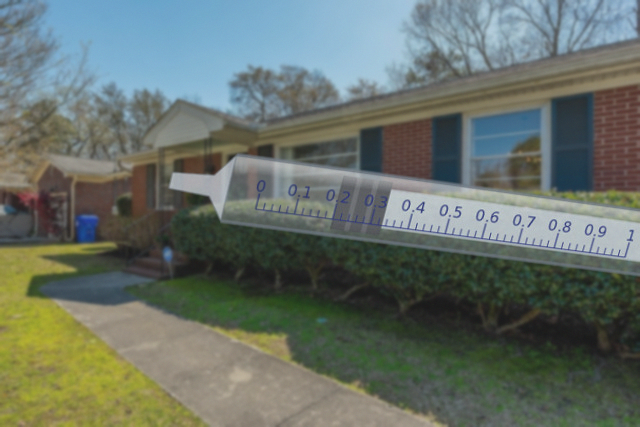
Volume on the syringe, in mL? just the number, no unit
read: 0.2
